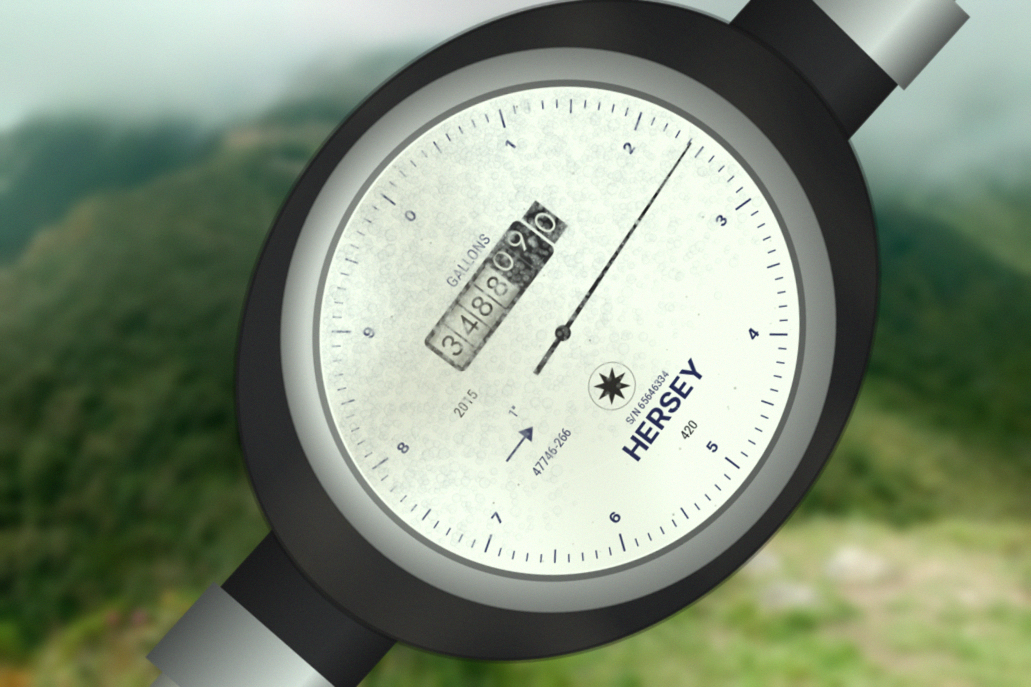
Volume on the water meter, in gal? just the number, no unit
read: 3488092.4
